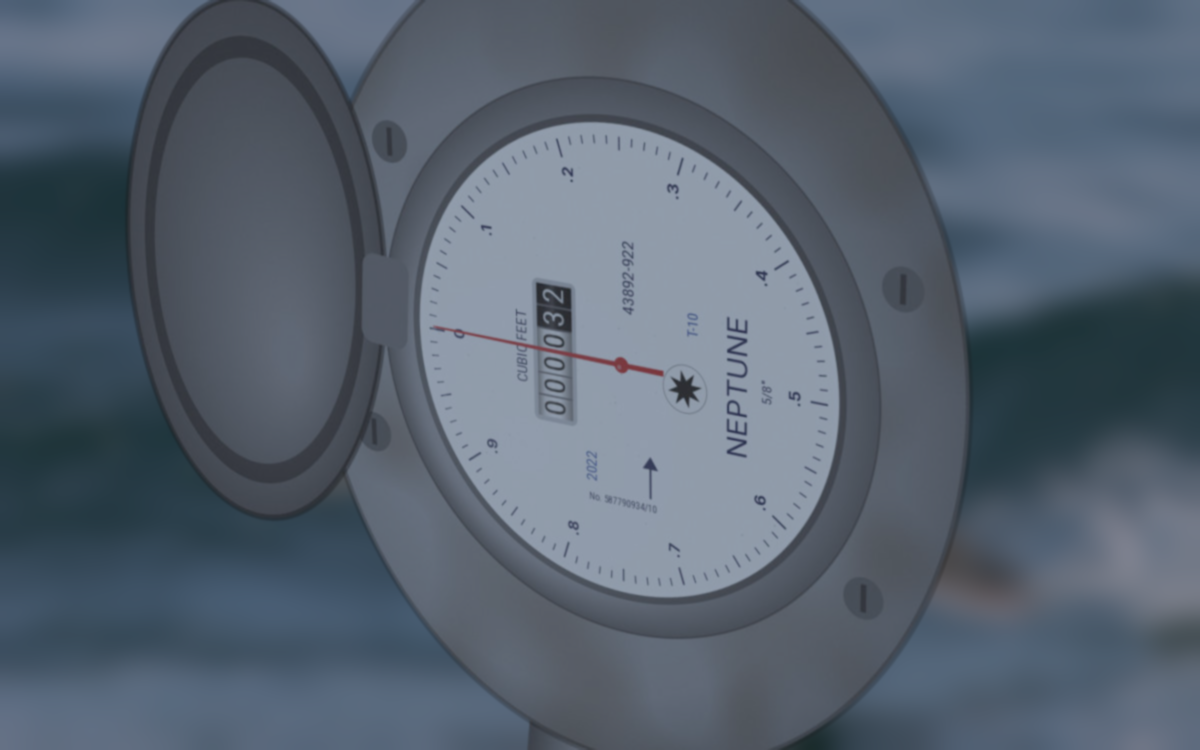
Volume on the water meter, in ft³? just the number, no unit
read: 32.00
